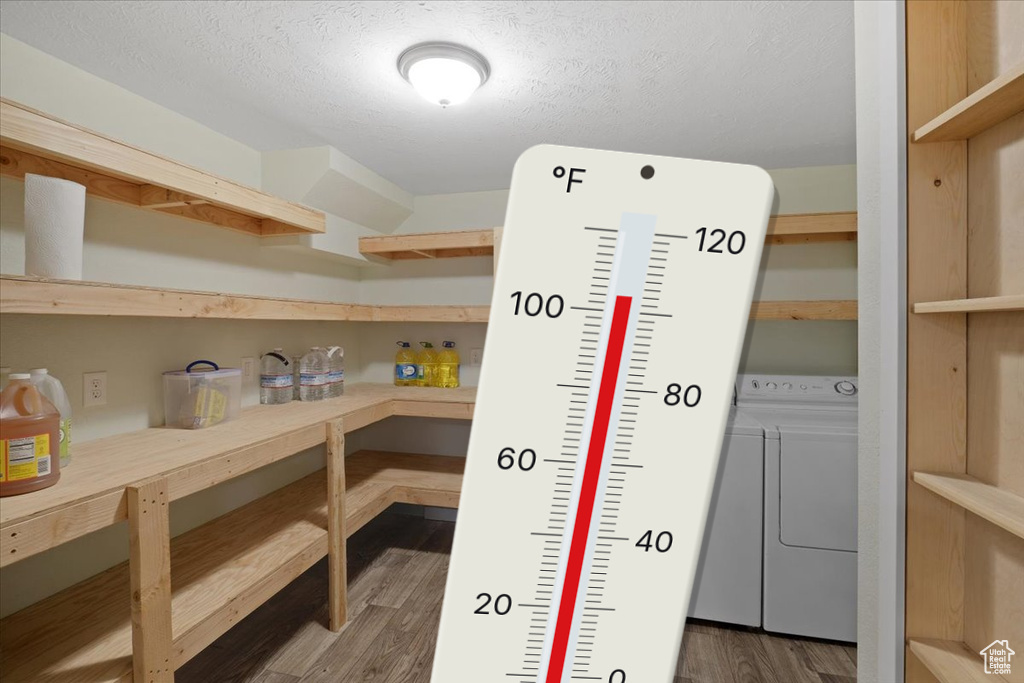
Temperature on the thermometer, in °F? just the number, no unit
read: 104
